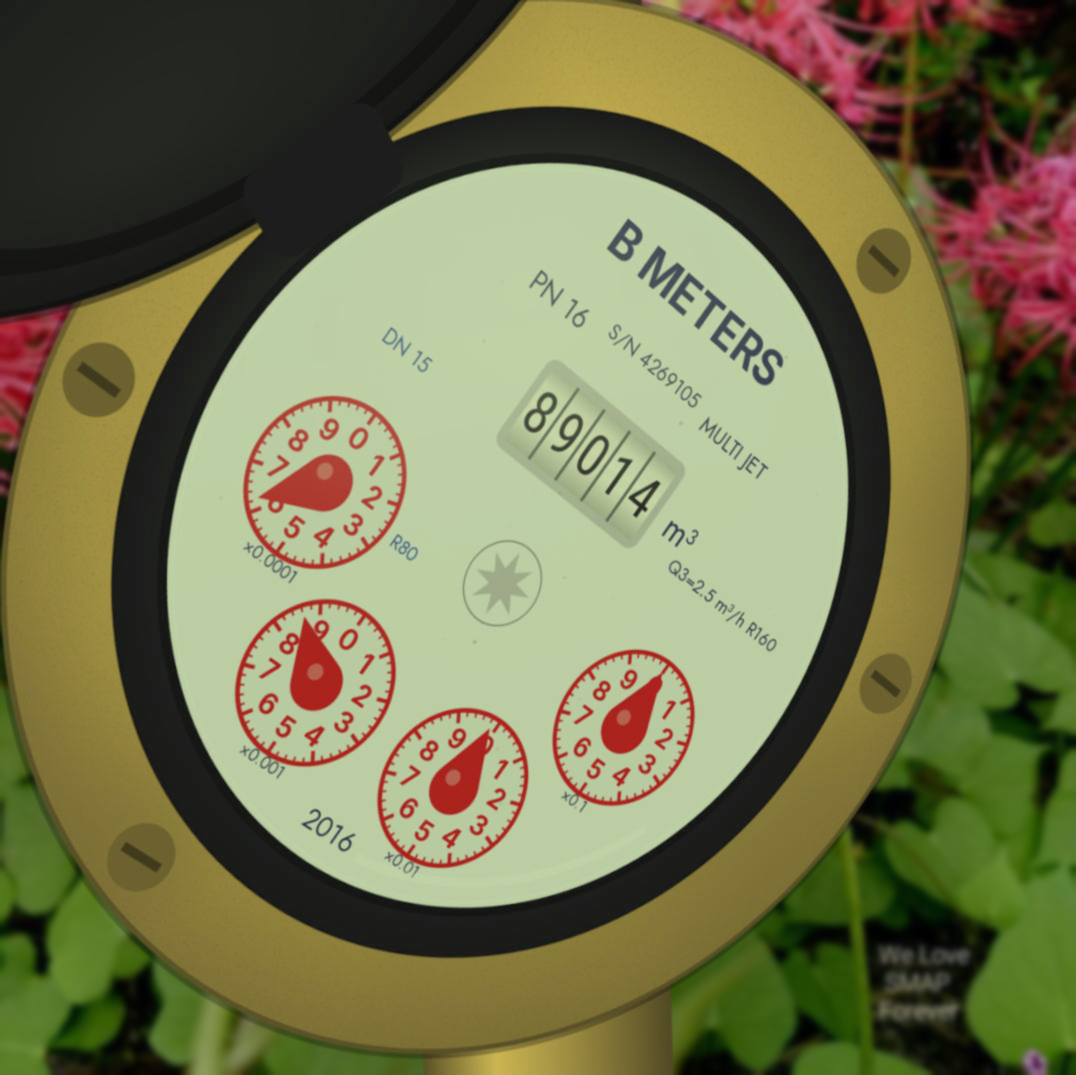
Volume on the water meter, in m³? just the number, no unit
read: 89013.9986
